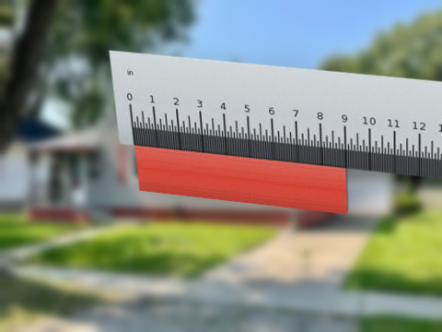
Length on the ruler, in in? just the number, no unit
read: 9
